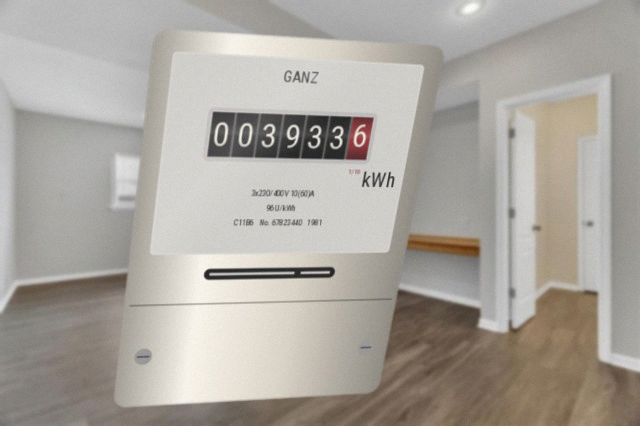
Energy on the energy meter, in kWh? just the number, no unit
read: 3933.6
